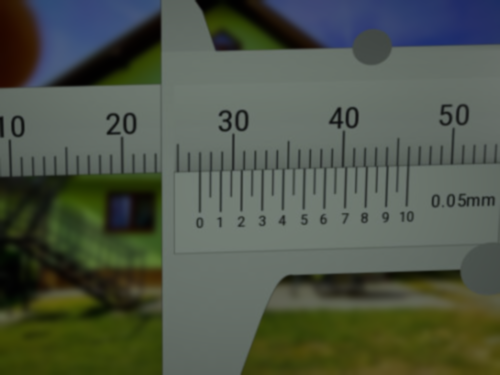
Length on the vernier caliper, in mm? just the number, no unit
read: 27.0
